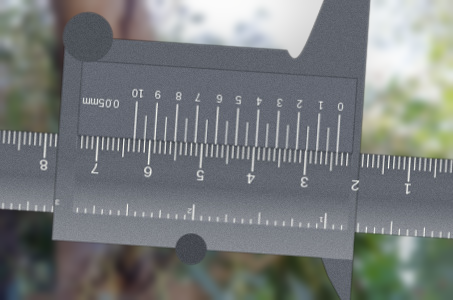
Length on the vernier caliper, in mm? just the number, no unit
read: 24.0
